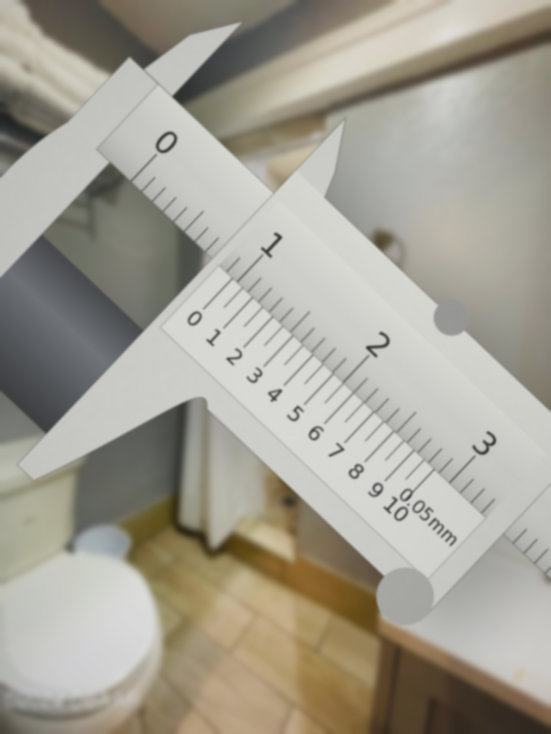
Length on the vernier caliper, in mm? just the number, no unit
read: 9.6
